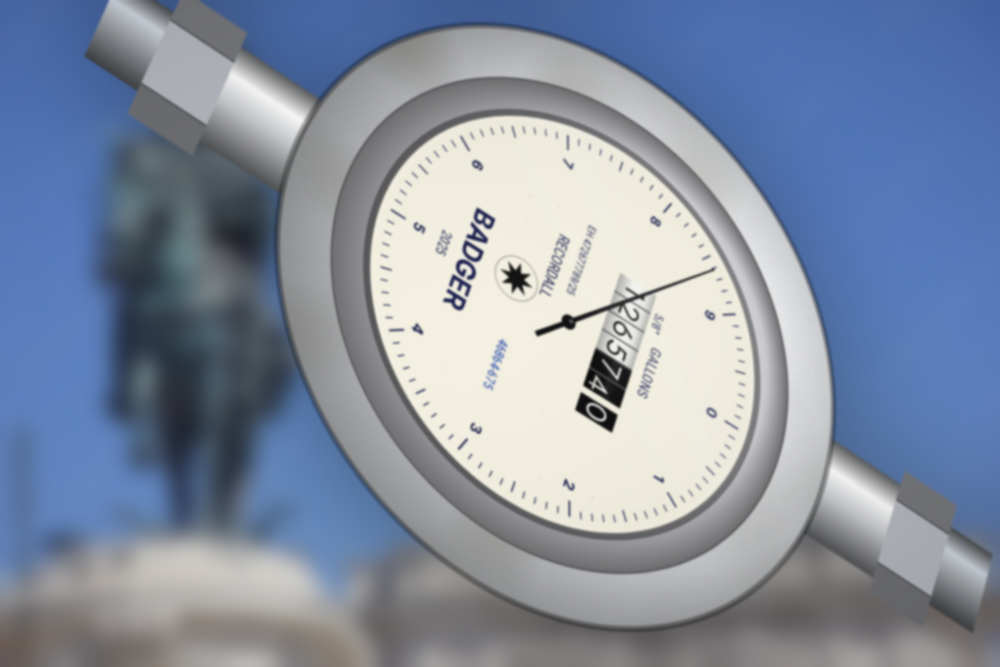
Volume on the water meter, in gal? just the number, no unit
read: 1265738.6
